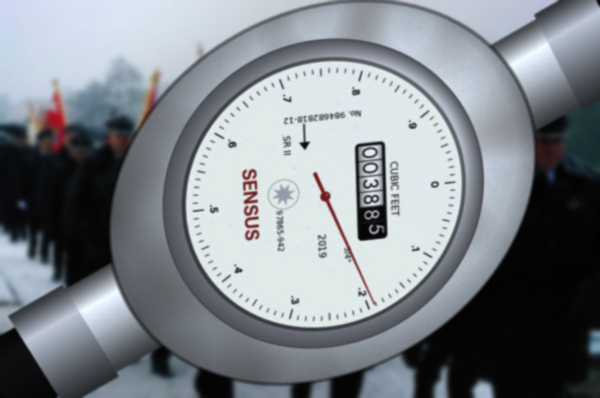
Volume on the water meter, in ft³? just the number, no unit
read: 3885.19
